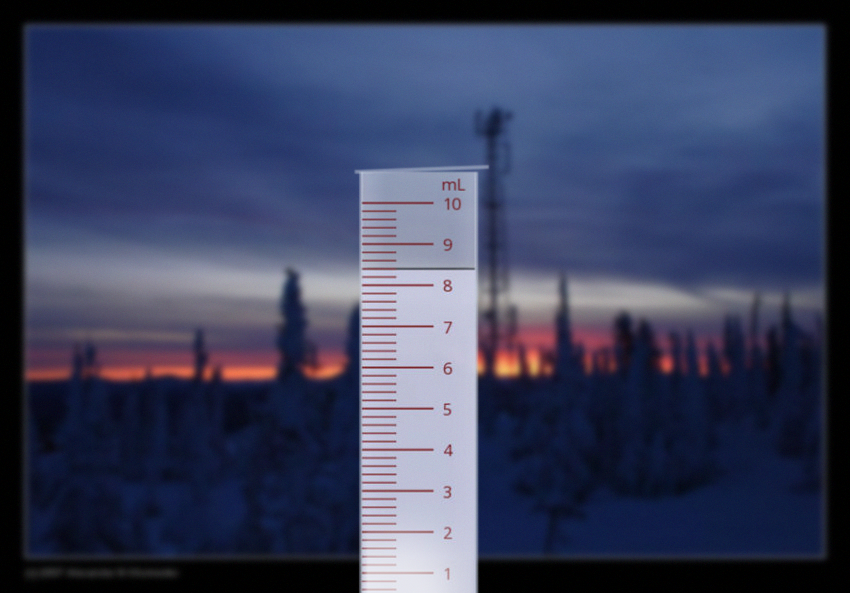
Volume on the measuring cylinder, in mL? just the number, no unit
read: 8.4
